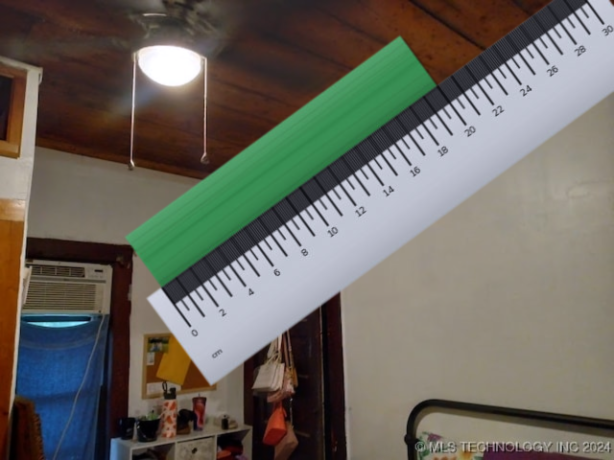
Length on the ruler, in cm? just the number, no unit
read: 20
